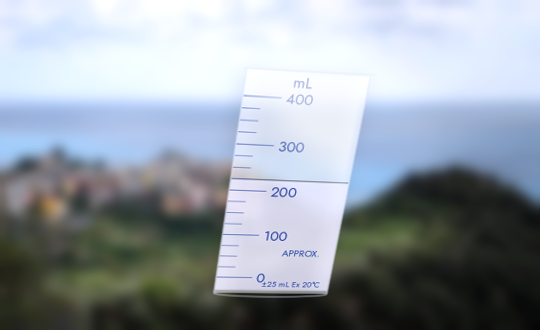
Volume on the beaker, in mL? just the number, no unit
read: 225
